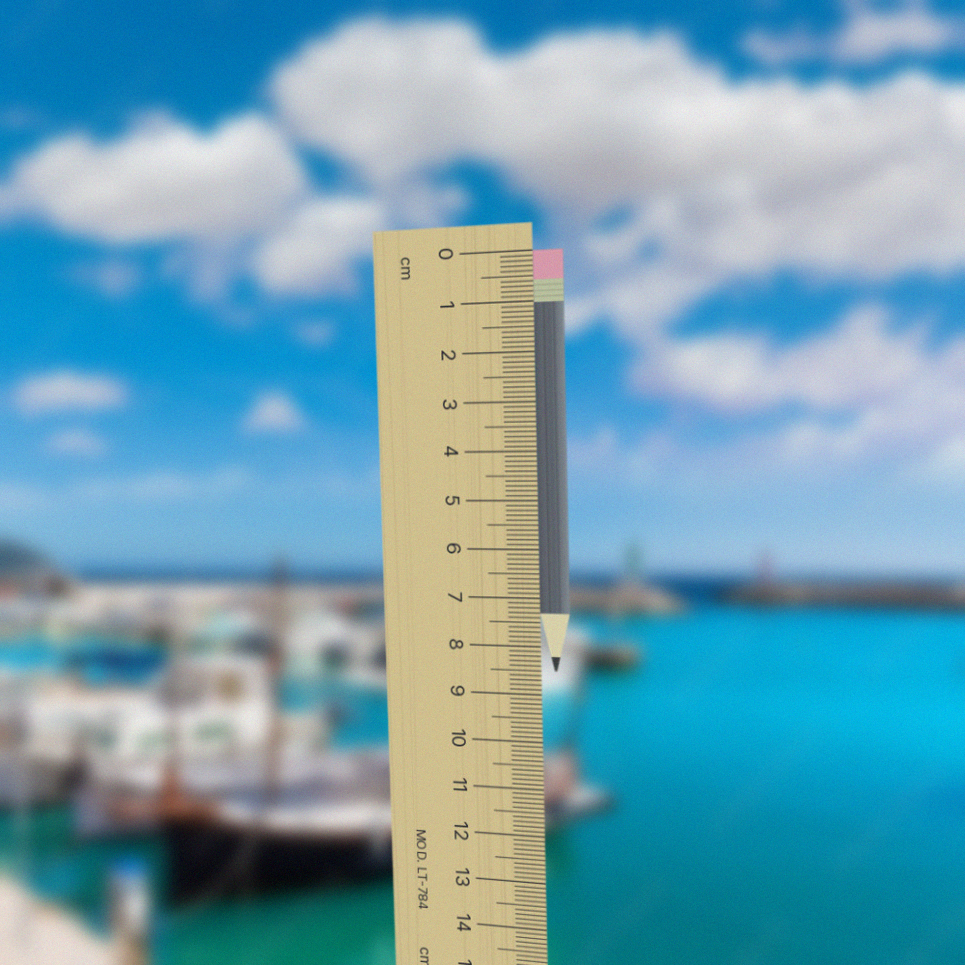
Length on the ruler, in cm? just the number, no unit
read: 8.5
